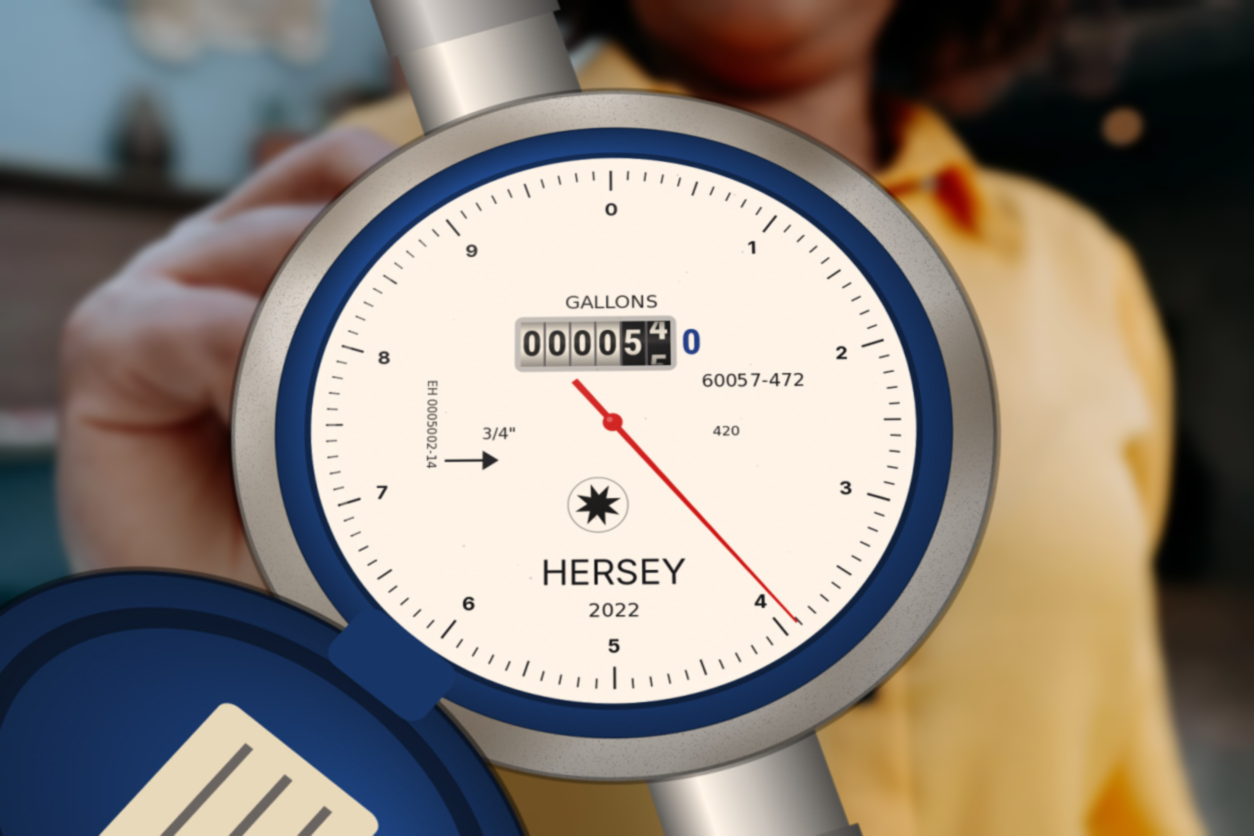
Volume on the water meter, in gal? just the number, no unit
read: 543.9
